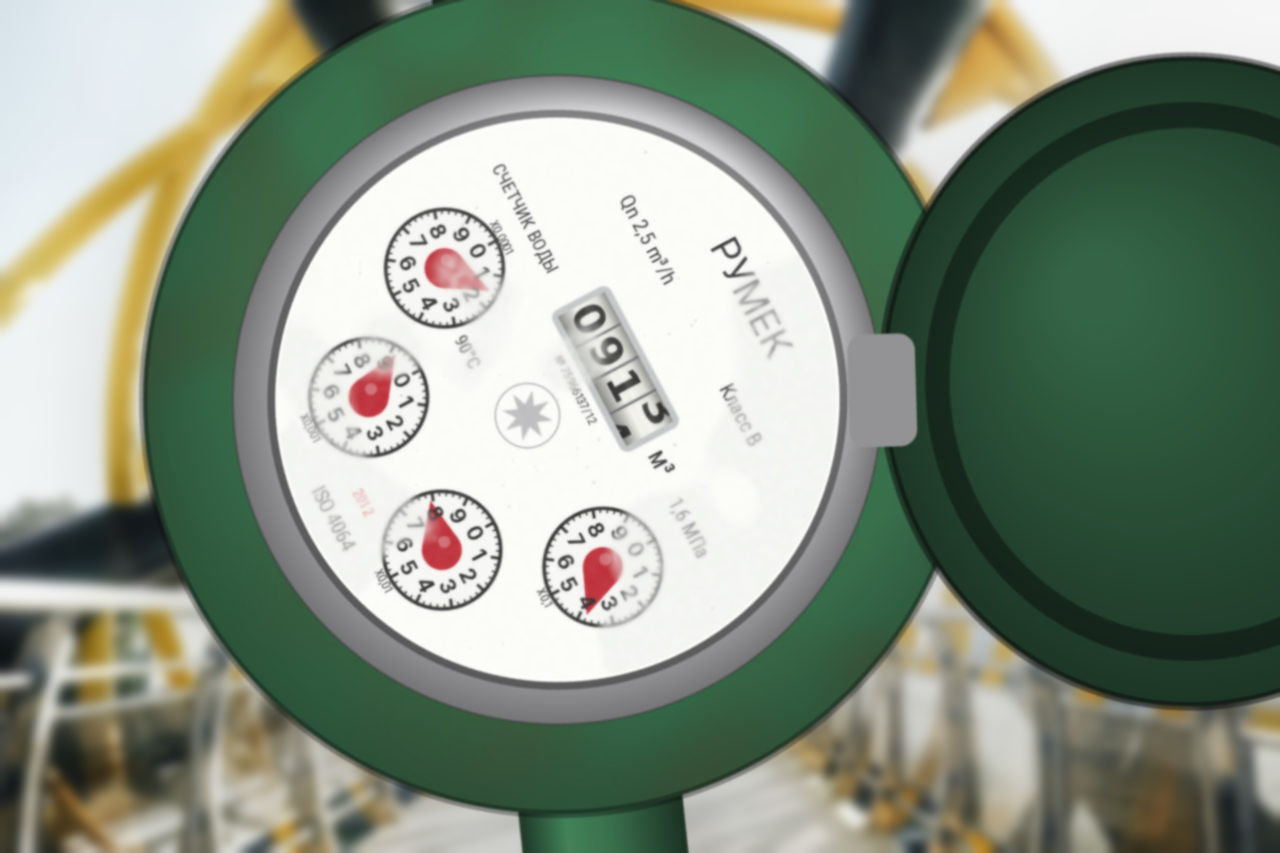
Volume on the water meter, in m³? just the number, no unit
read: 913.3791
